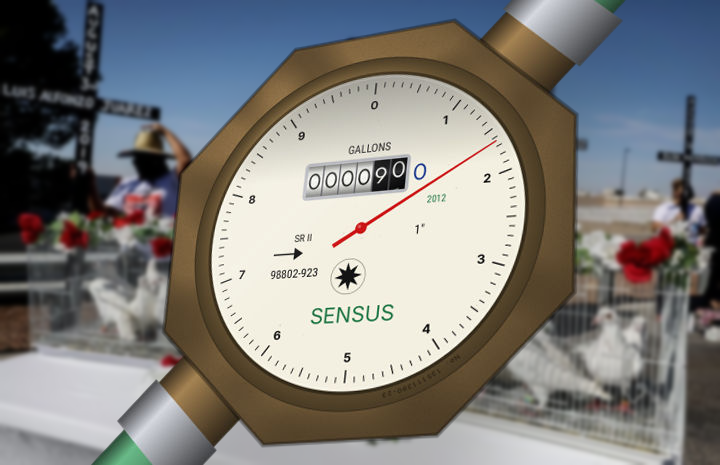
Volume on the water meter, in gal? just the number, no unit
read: 901.6
